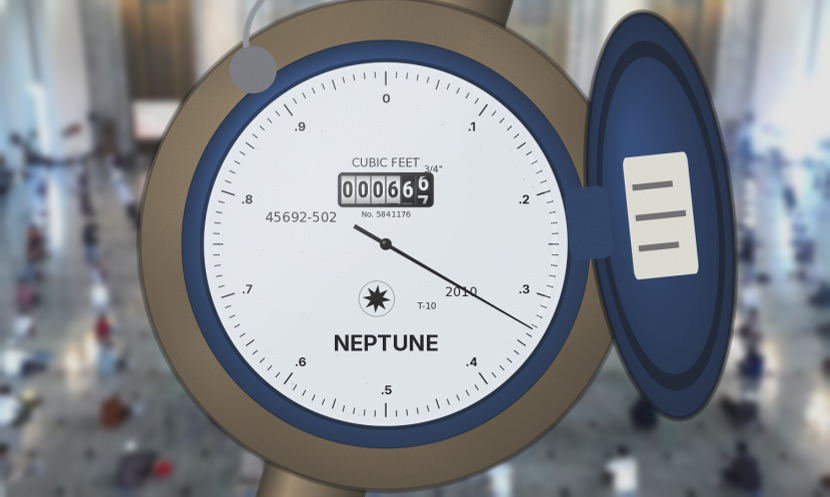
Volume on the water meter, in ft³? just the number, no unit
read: 666.33
